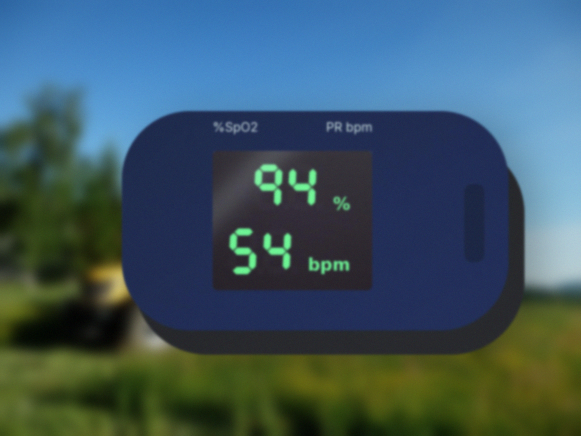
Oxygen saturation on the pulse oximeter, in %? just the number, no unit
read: 94
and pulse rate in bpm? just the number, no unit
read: 54
